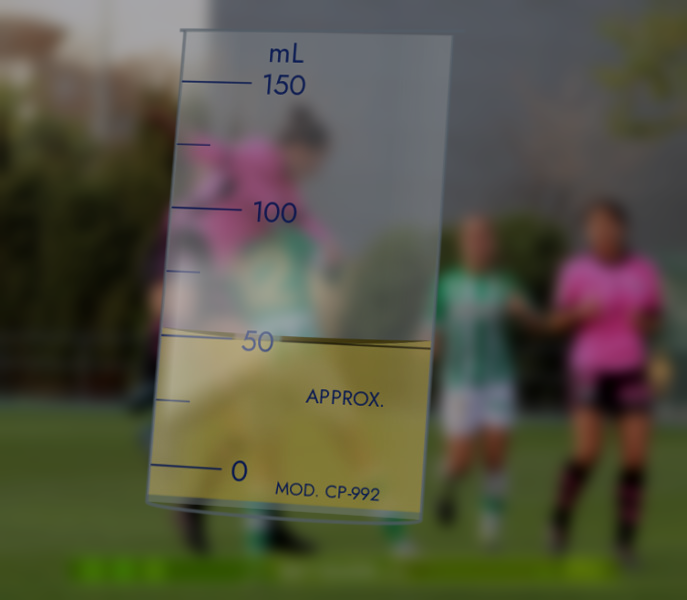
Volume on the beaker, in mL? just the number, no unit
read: 50
